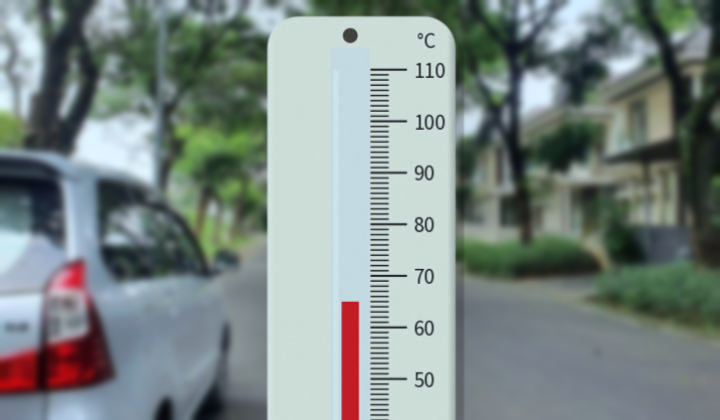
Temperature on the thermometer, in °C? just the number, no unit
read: 65
